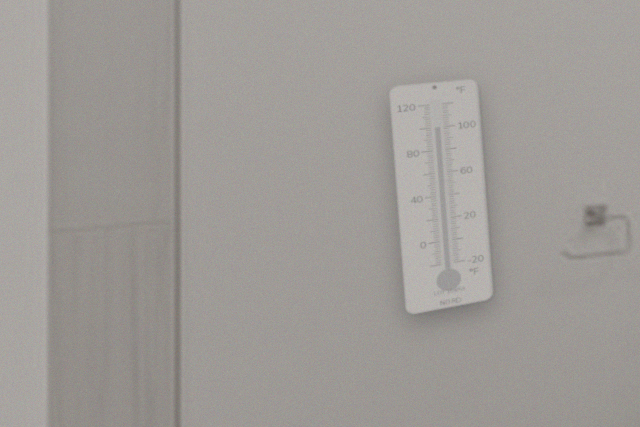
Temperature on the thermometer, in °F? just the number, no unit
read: 100
